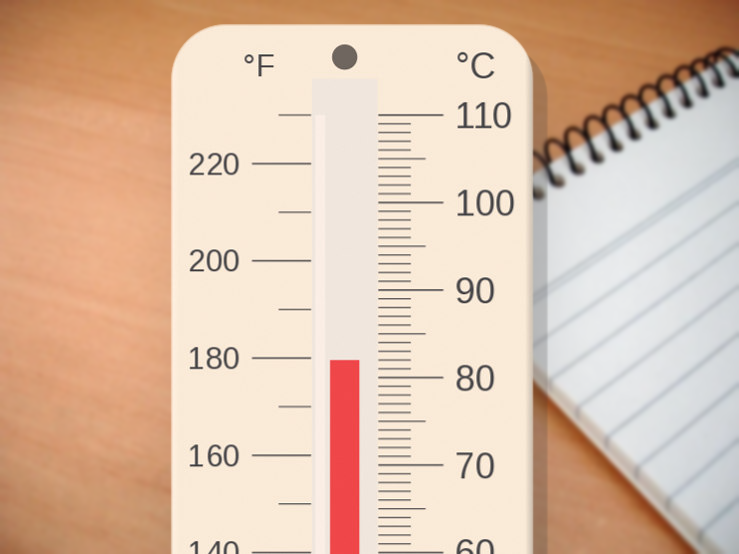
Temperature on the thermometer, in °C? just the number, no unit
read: 82
